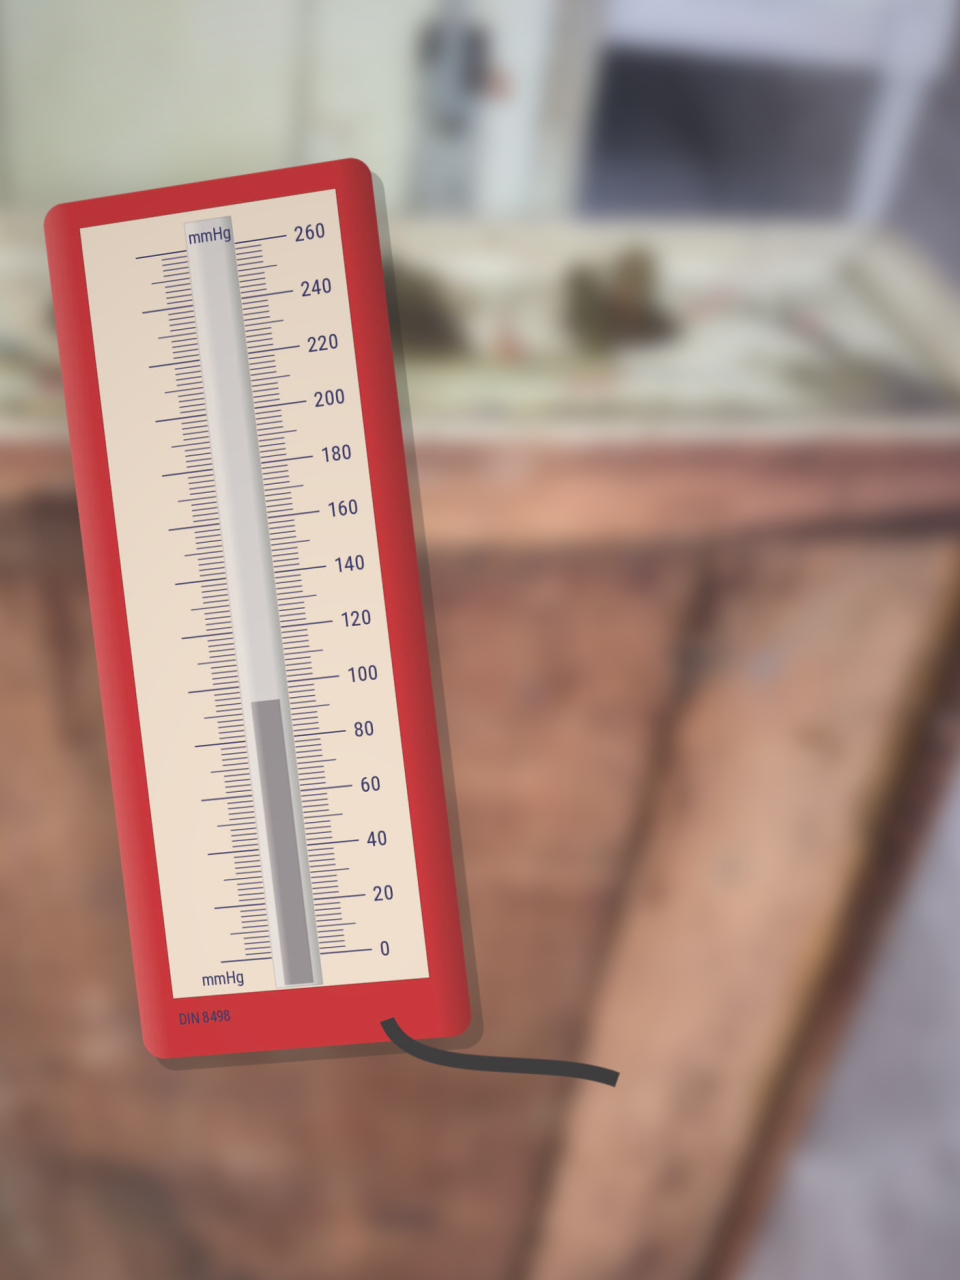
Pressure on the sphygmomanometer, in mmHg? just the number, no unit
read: 94
